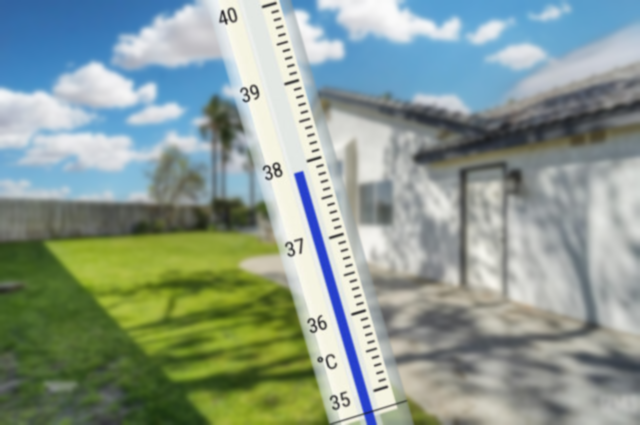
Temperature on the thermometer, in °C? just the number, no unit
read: 37.9
